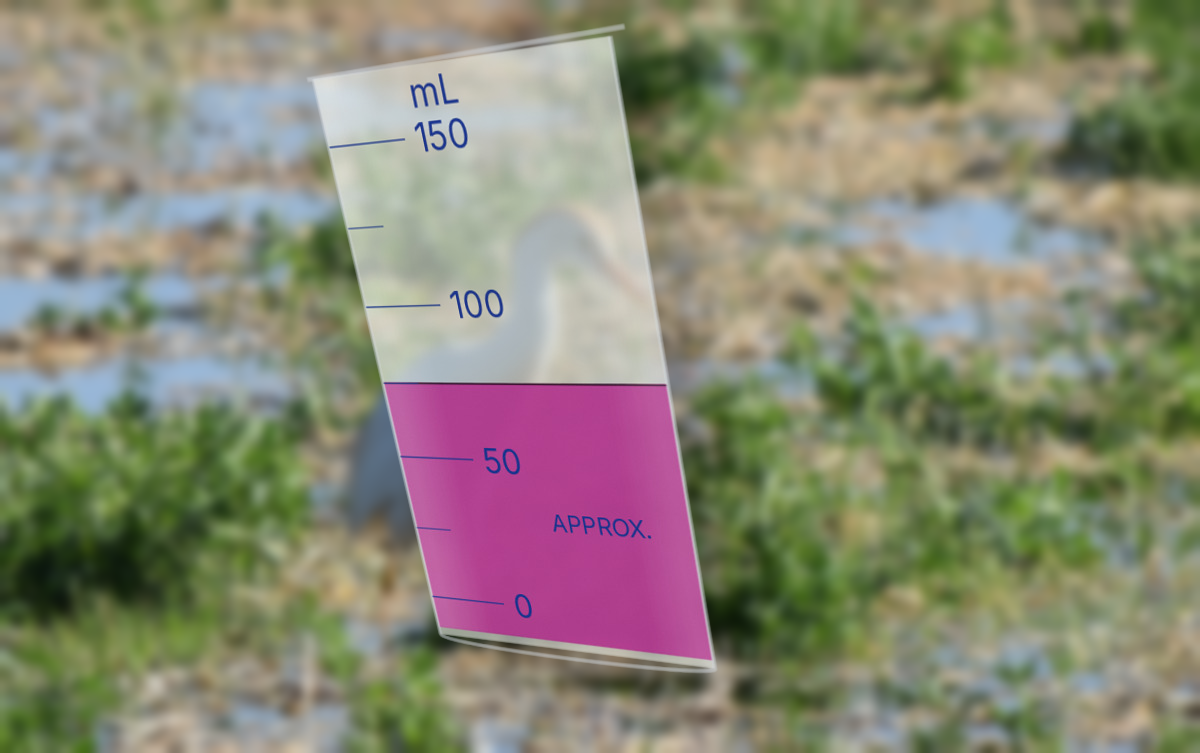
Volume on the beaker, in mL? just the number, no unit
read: 75
